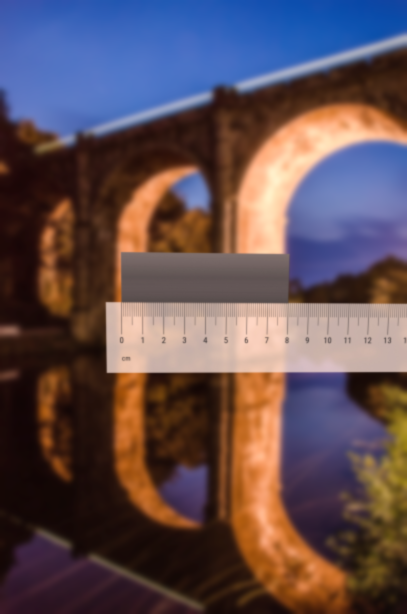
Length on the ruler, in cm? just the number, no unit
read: 8
